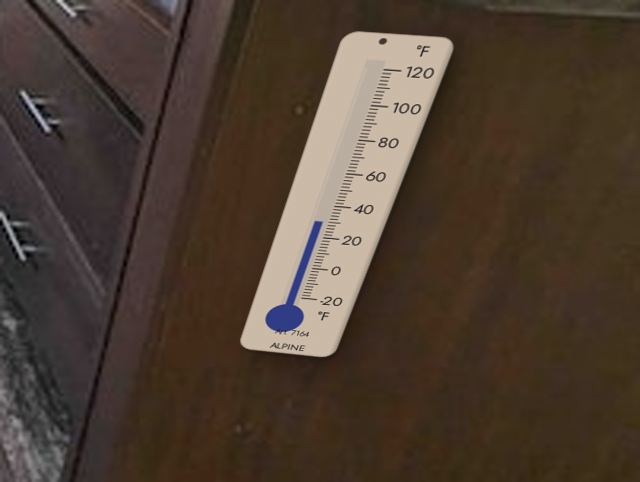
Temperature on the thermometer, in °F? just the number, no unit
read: 30
